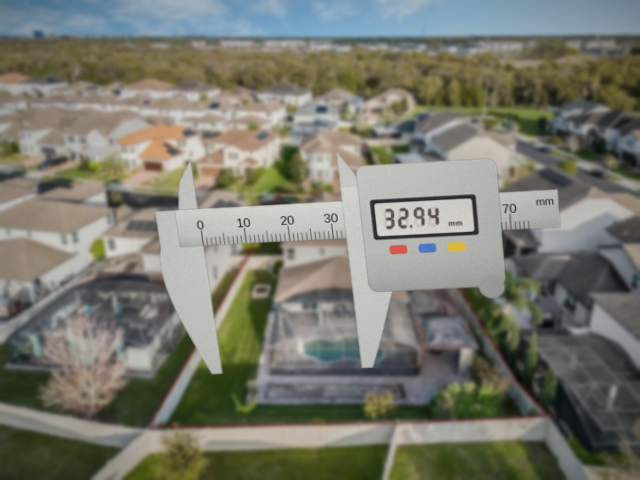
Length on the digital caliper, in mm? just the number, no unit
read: 32.94
